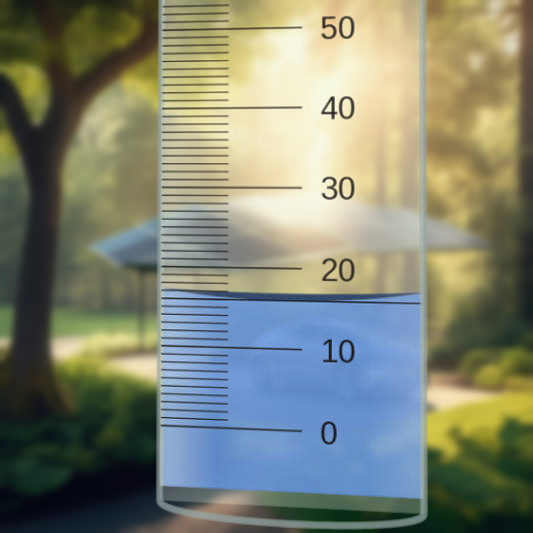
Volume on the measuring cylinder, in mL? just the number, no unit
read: 16
